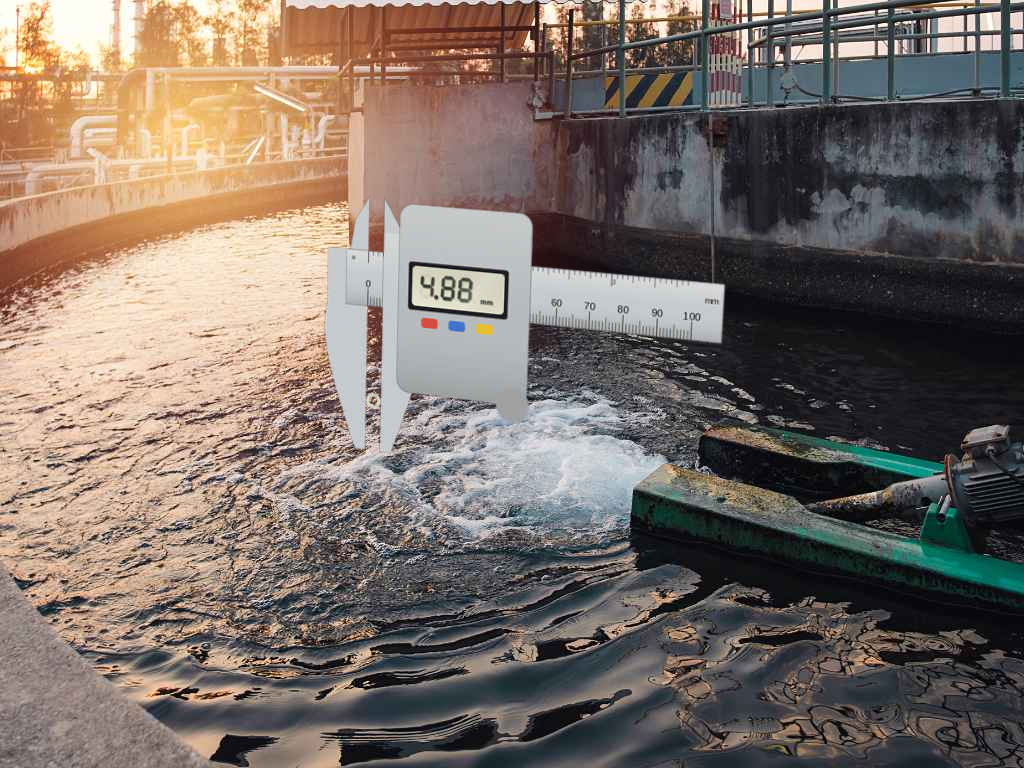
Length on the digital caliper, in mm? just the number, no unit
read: 4.88
